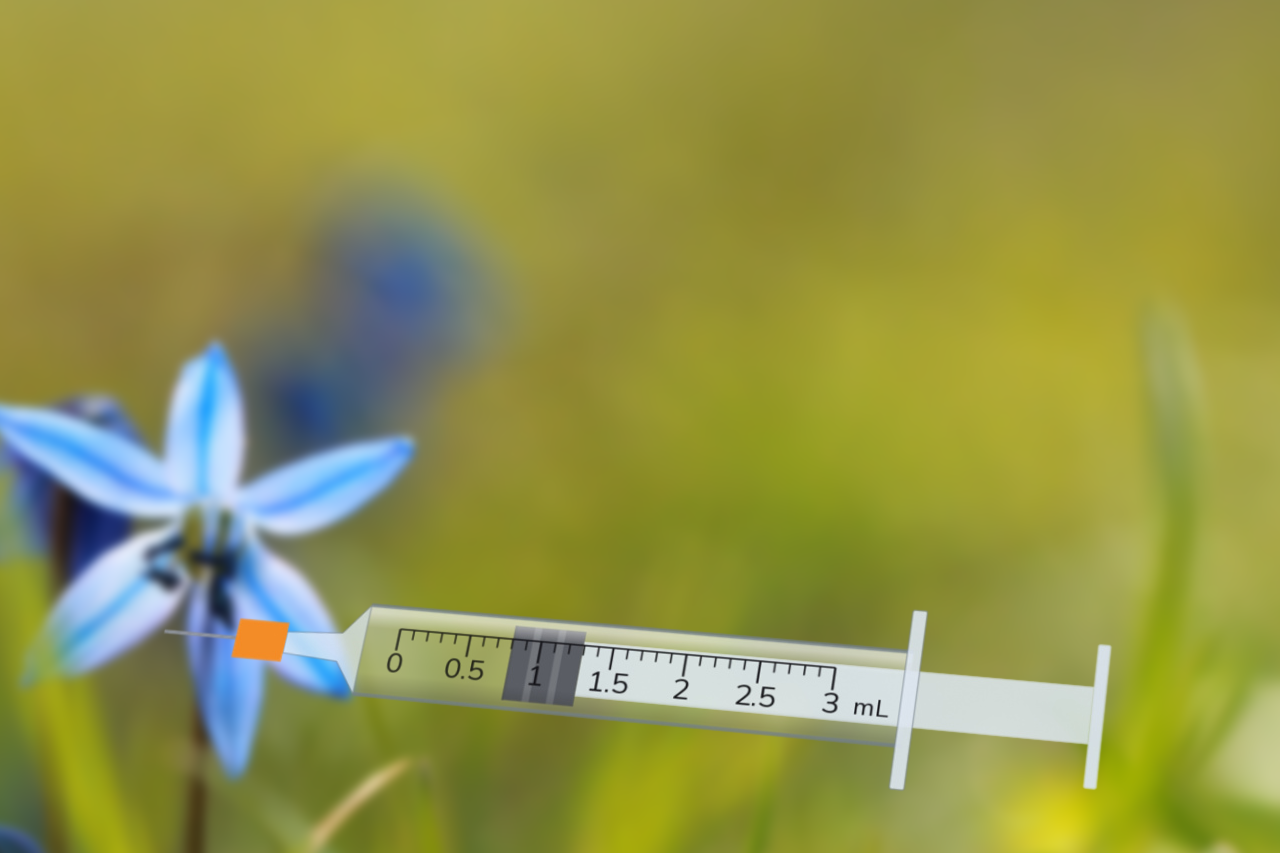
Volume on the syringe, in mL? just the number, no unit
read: 0.8
